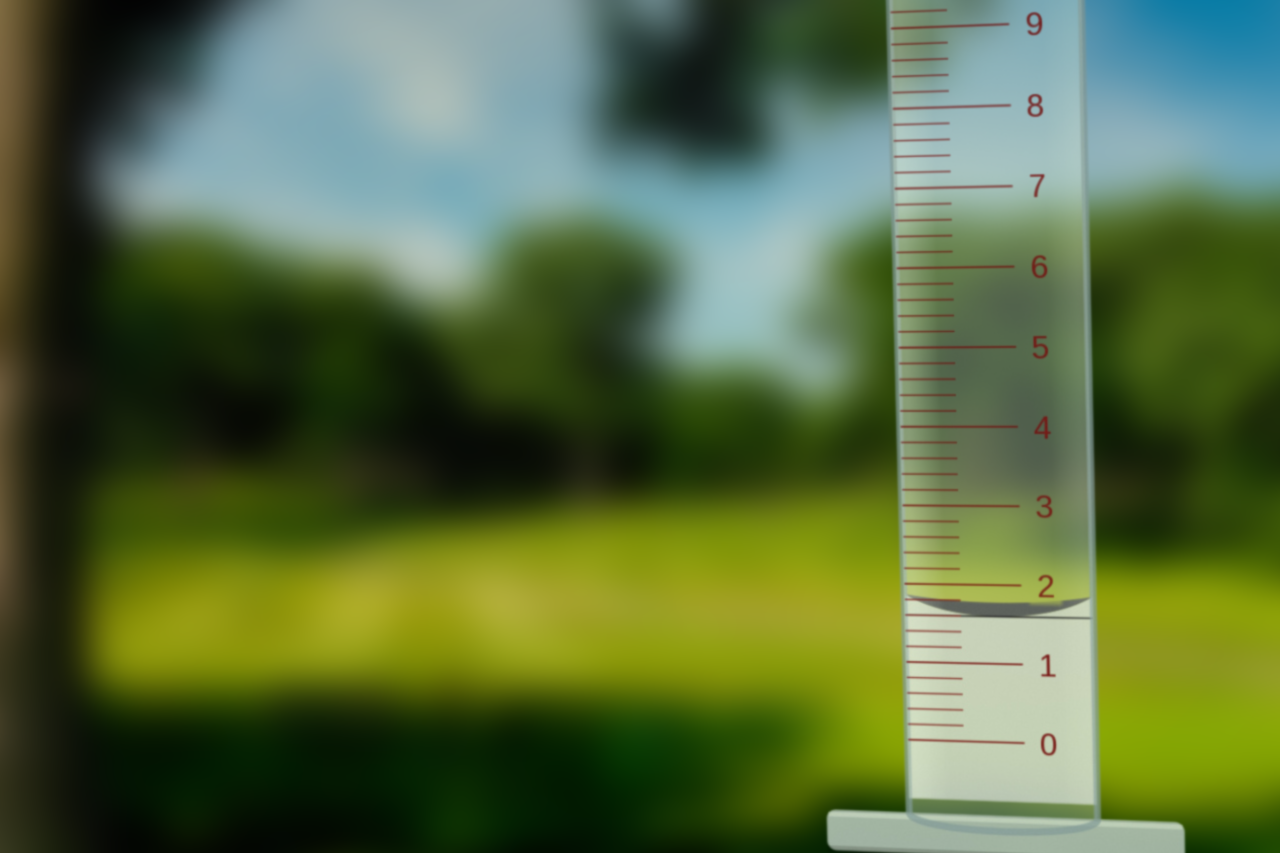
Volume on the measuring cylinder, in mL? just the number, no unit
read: 1.6
